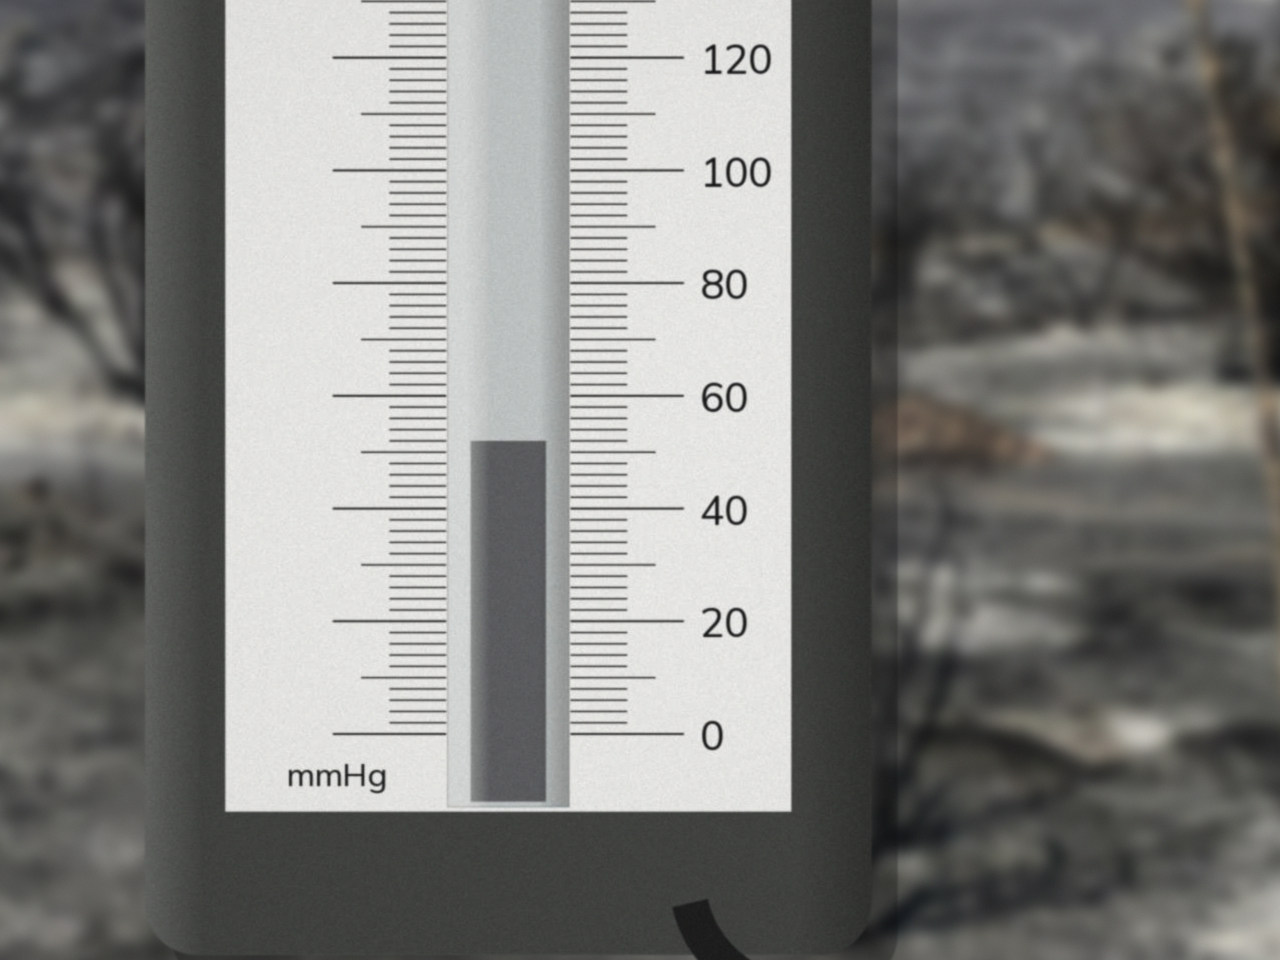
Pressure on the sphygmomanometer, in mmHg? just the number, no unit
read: 52
